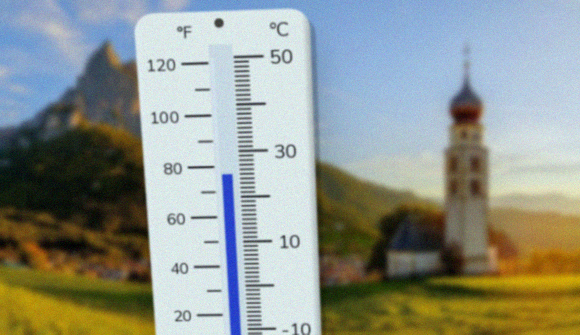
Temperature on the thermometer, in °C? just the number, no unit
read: 25
